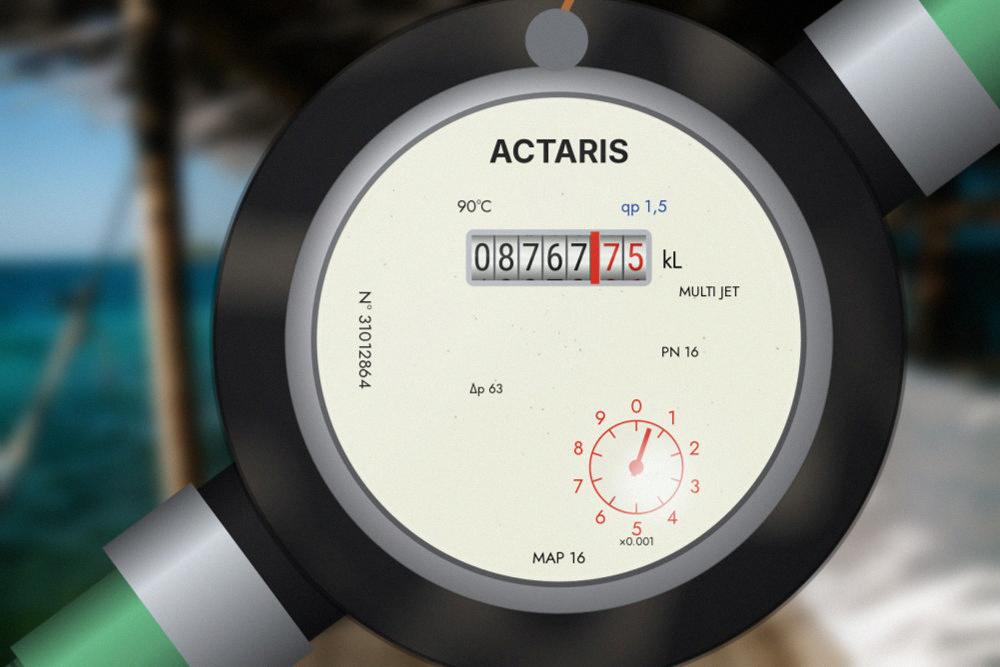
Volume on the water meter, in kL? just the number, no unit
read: 8767.750
